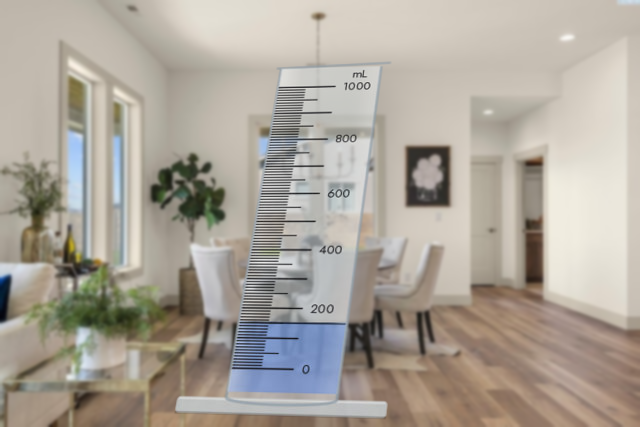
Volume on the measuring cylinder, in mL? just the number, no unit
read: 150
